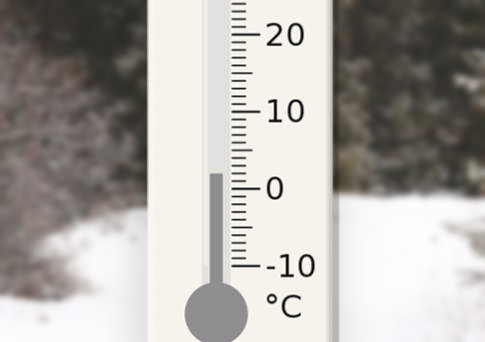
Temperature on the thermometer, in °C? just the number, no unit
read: 2
